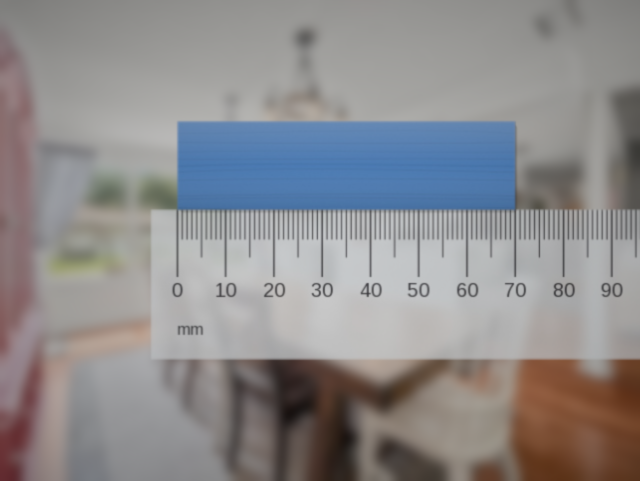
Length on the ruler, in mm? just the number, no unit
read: 70
